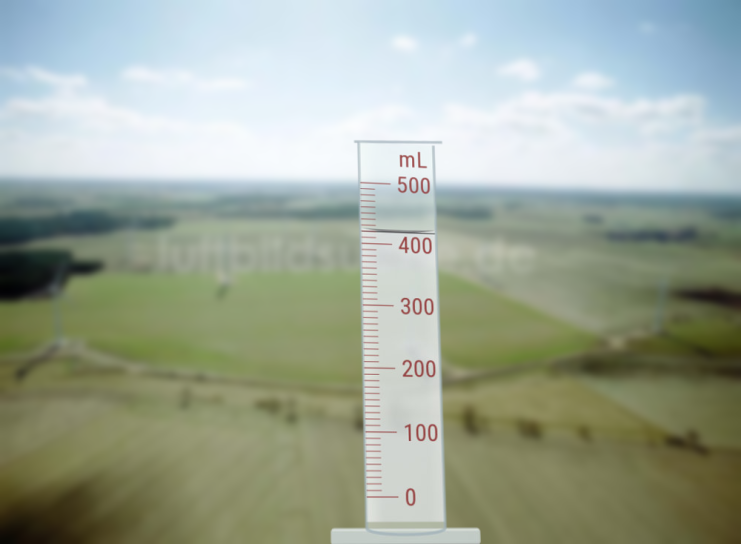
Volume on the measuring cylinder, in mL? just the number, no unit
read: 420
